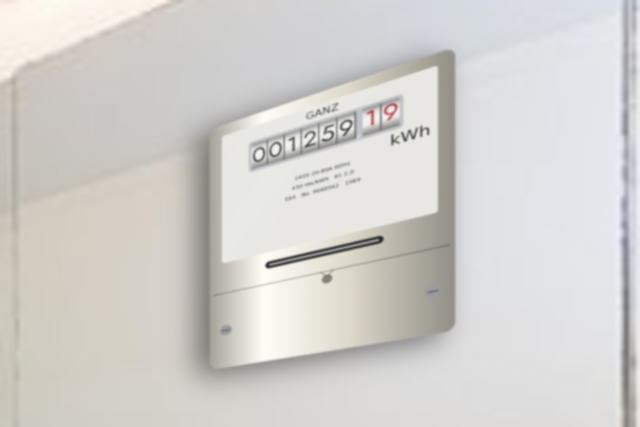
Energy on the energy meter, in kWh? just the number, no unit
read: 1259.19
